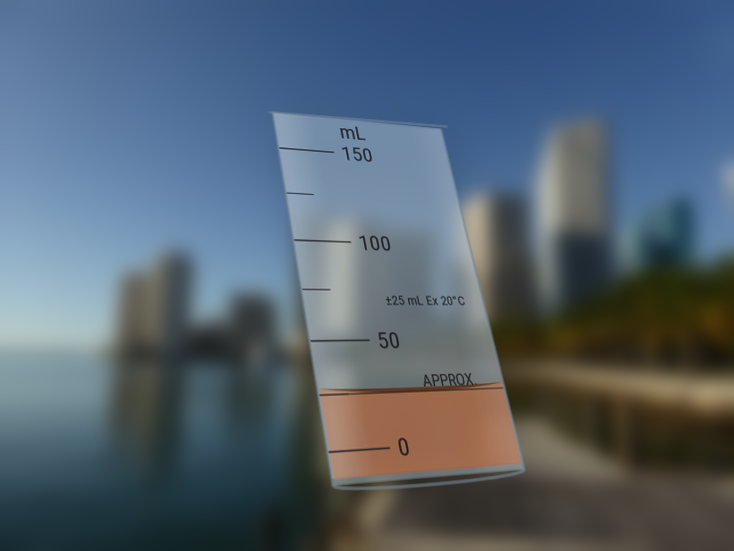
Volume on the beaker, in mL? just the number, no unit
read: 25
